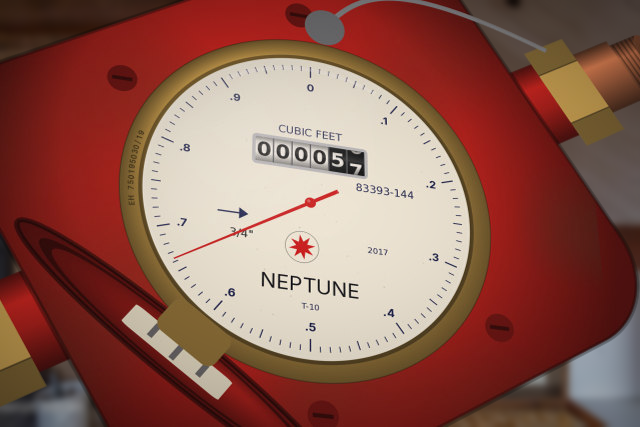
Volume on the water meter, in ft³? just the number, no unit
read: 56.66
